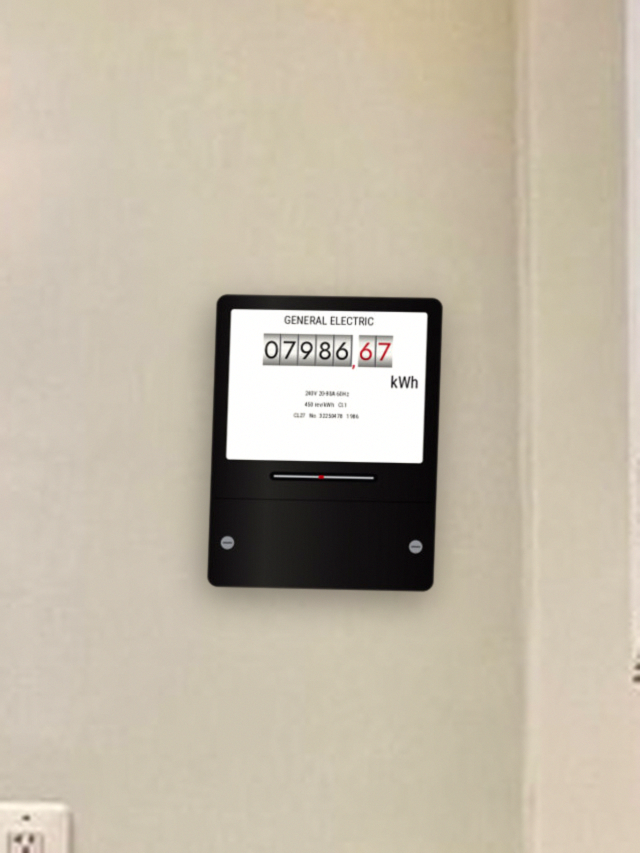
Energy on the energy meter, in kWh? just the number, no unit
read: 7986.67
